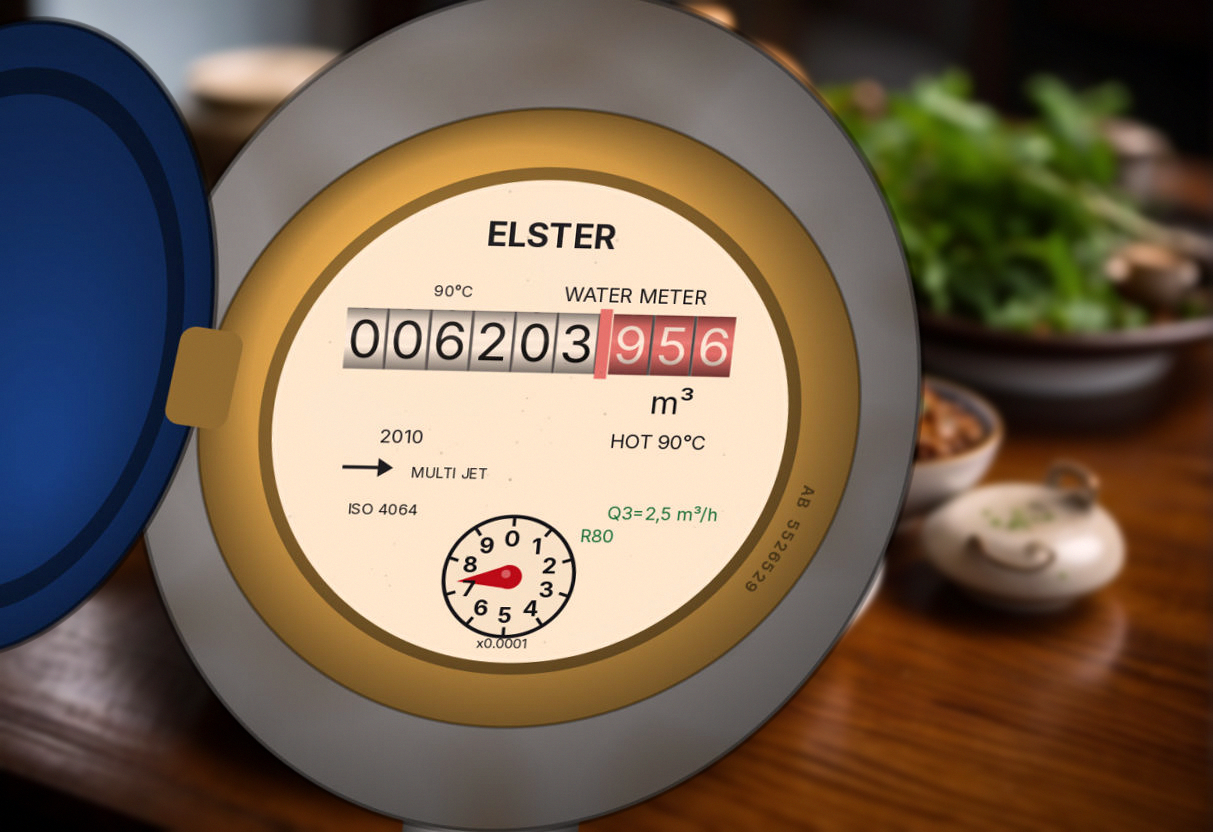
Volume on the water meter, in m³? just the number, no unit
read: 6203.9567
